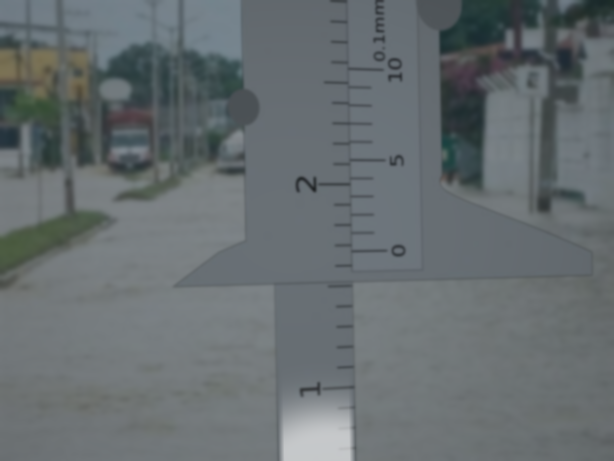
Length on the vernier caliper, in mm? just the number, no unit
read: 16.7
